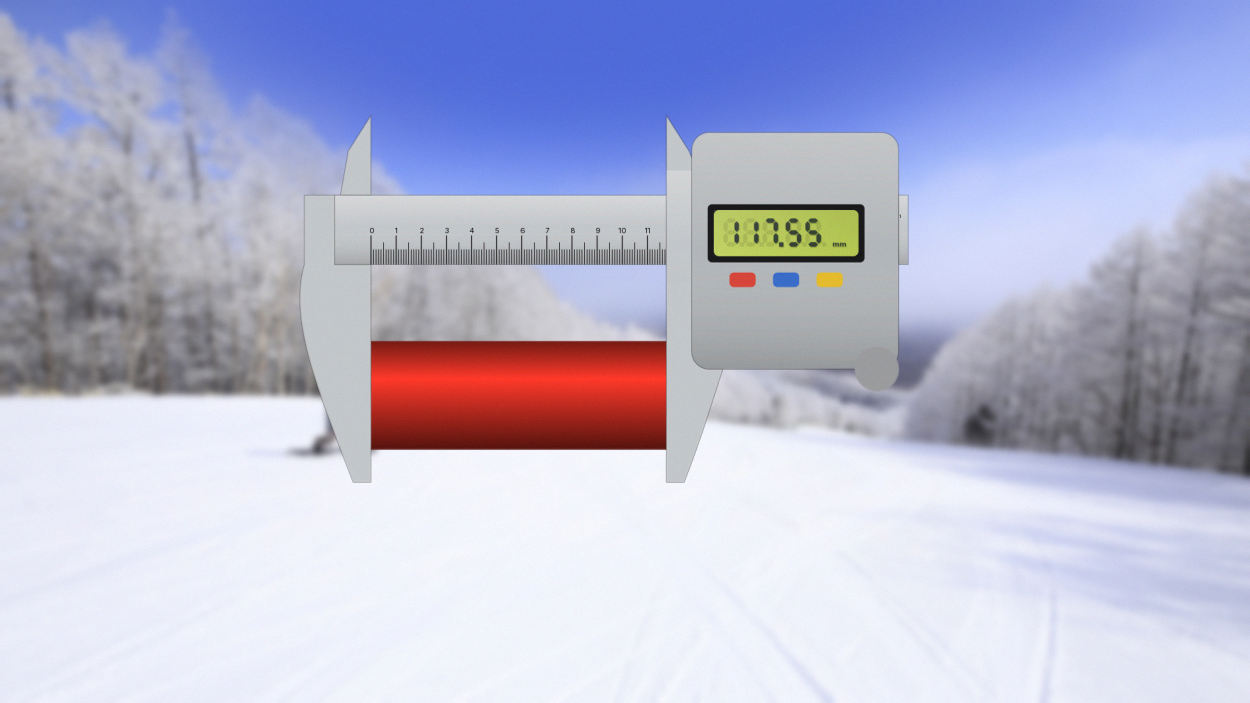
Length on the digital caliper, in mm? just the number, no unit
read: 117.55
